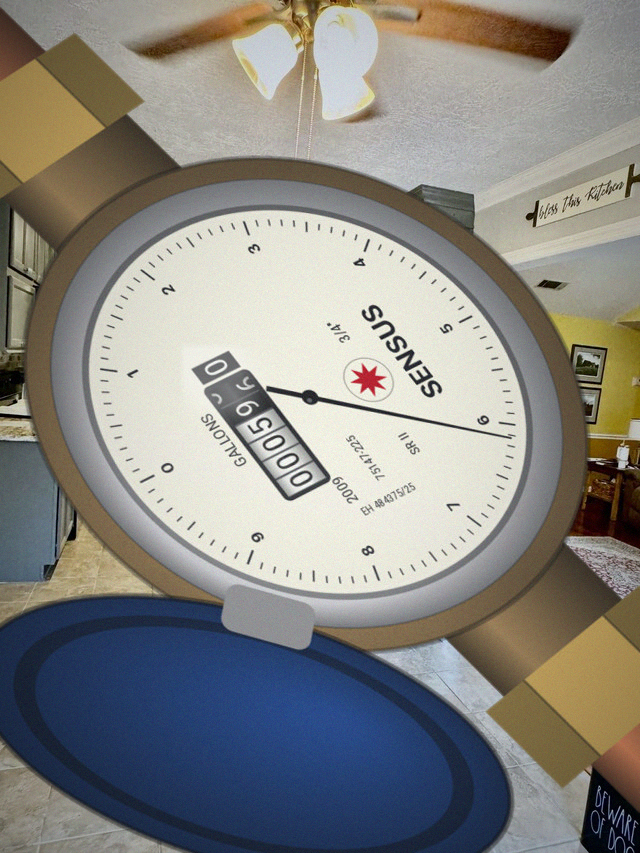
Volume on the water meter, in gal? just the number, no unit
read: 5956.1
